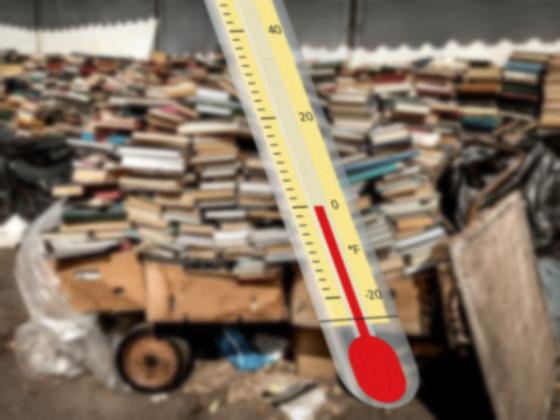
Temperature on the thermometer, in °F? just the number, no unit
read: 0
